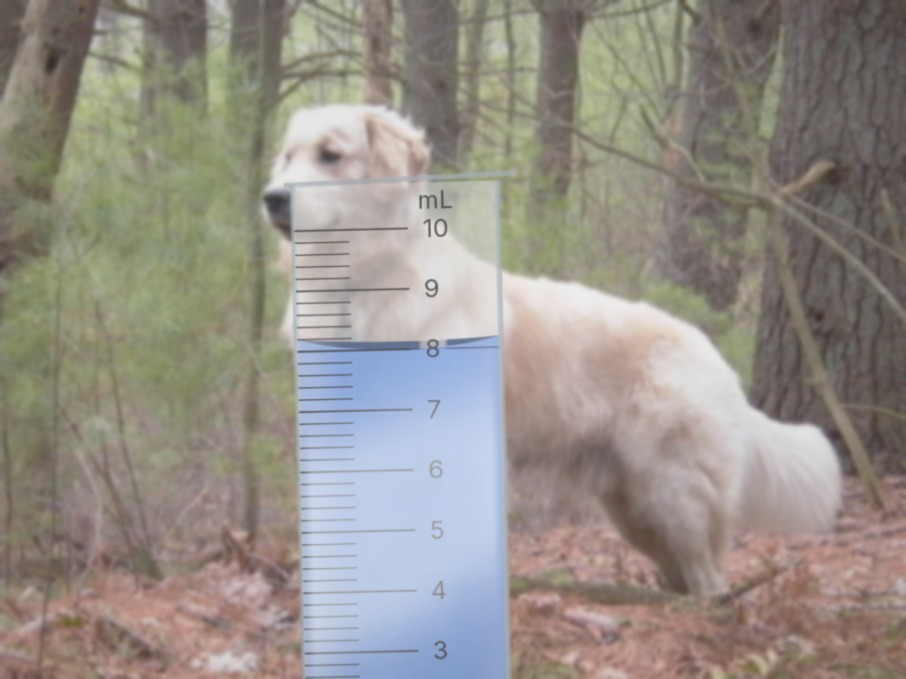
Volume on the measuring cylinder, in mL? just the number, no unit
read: 8
